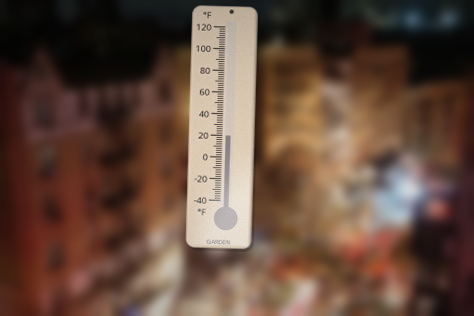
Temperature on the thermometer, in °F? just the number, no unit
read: 20
